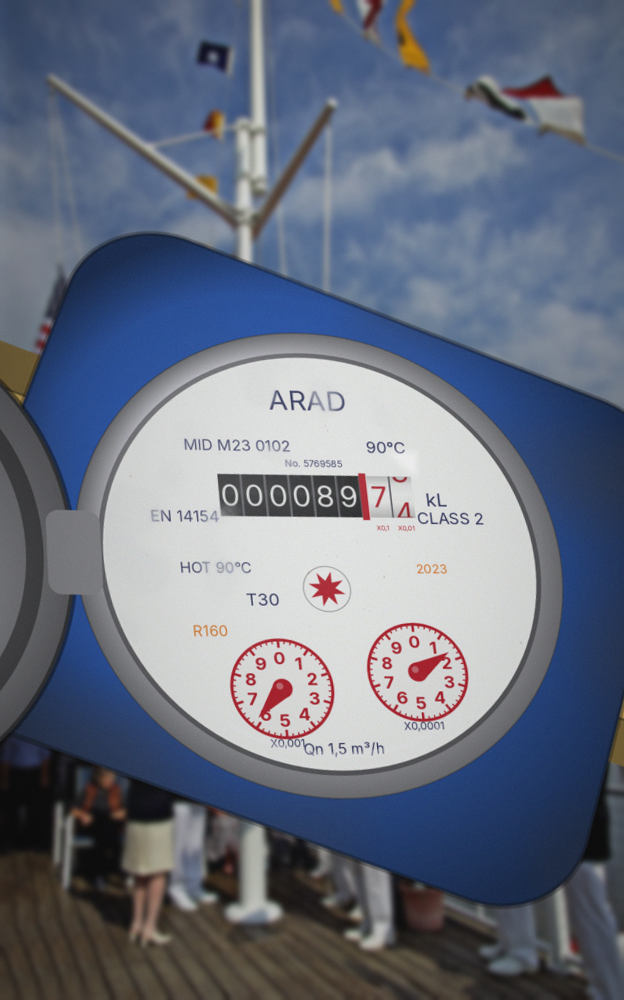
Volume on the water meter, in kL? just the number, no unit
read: 89.7361
